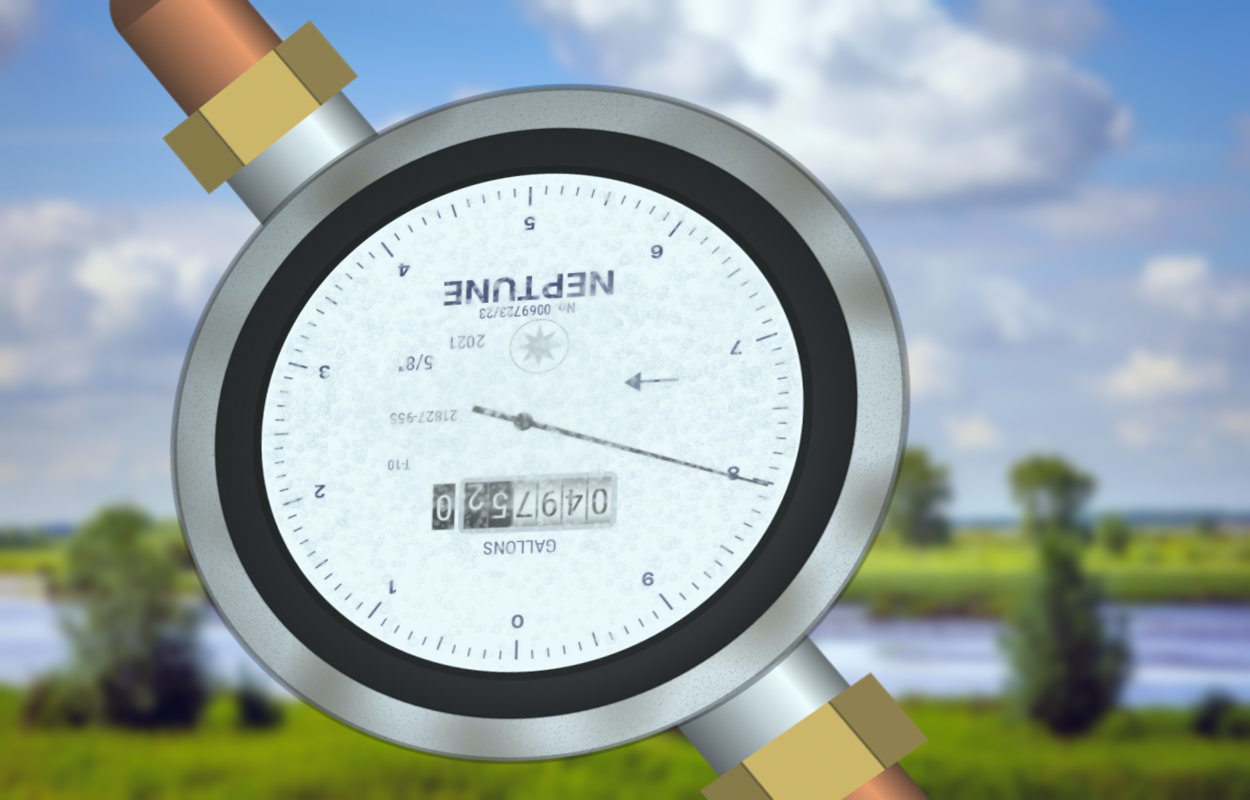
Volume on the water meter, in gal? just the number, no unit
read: 497518.0
